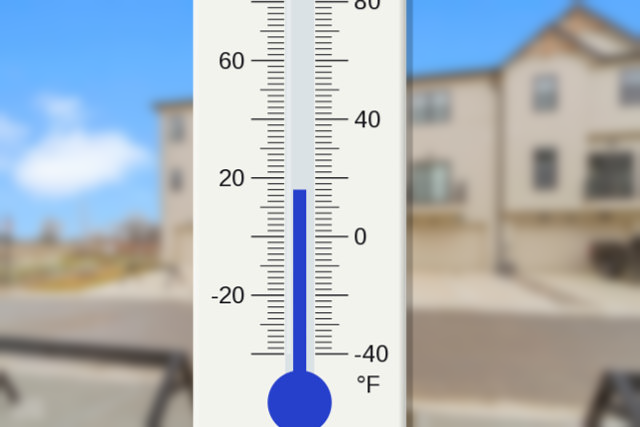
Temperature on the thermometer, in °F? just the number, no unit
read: 16
